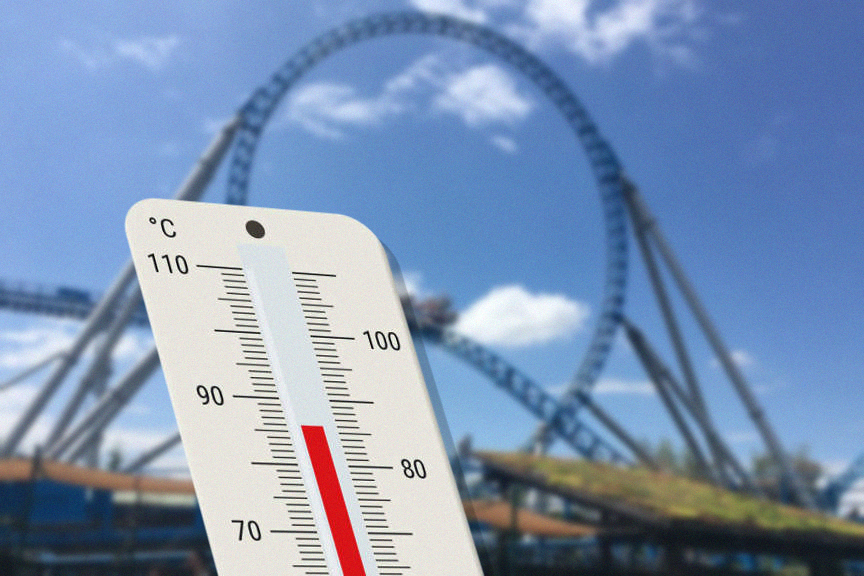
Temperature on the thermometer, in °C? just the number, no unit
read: 86
